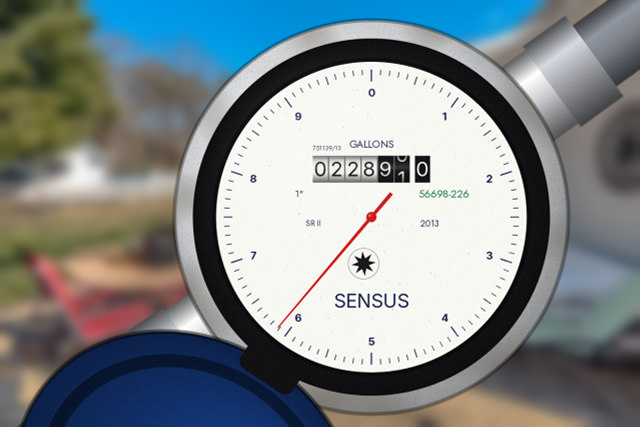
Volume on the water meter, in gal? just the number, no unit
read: 228906.1
